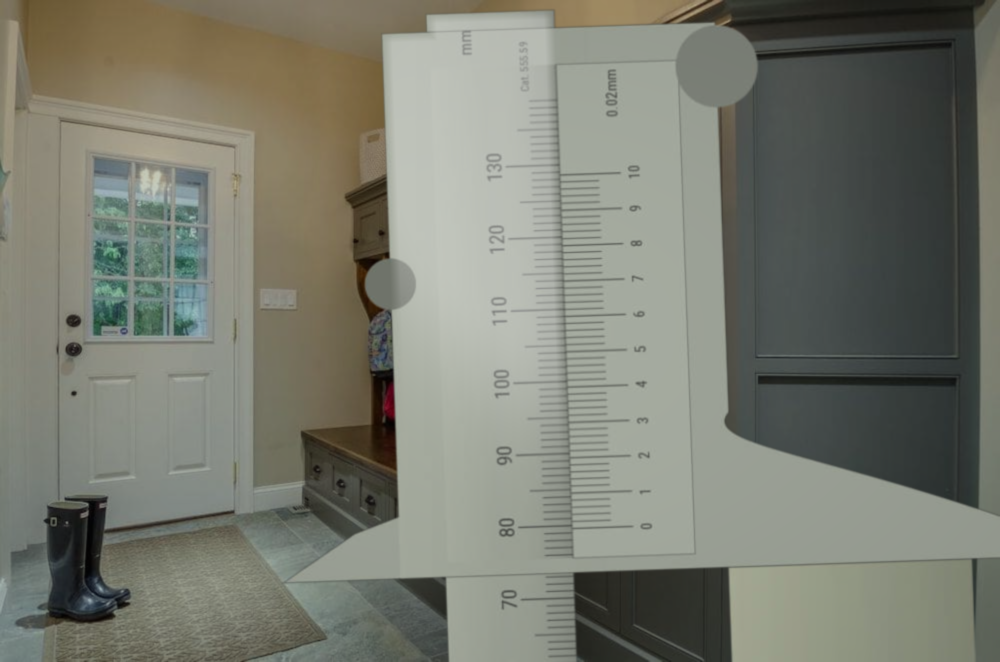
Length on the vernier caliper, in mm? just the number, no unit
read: 79.6
